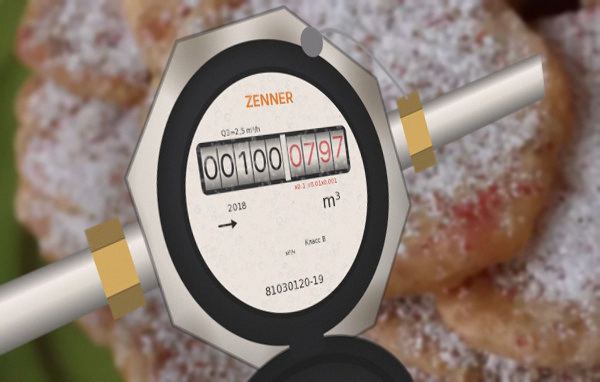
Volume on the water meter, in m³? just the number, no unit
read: 100.0797
